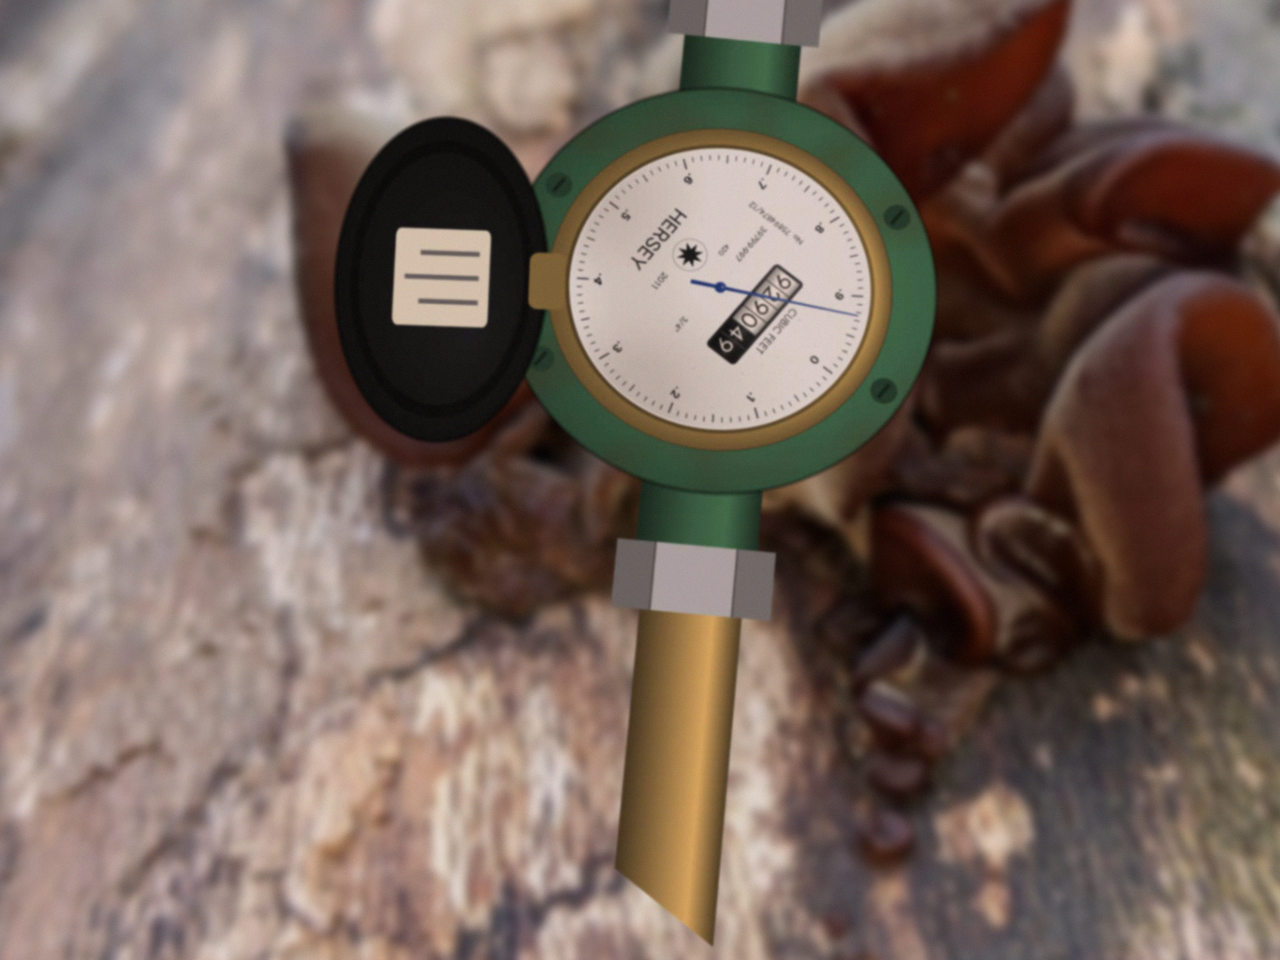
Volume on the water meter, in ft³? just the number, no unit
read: 929048.92
